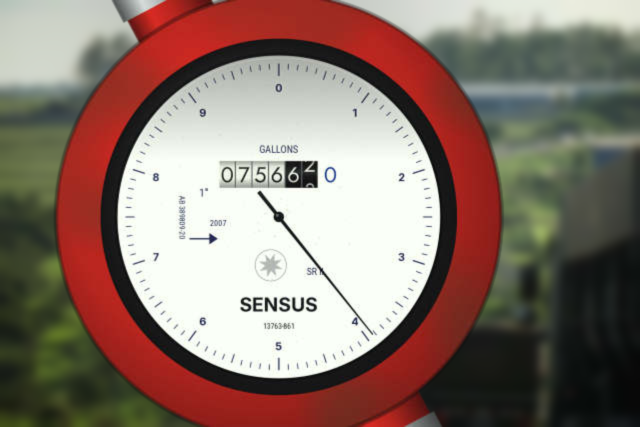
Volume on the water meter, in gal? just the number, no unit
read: 756623.9
